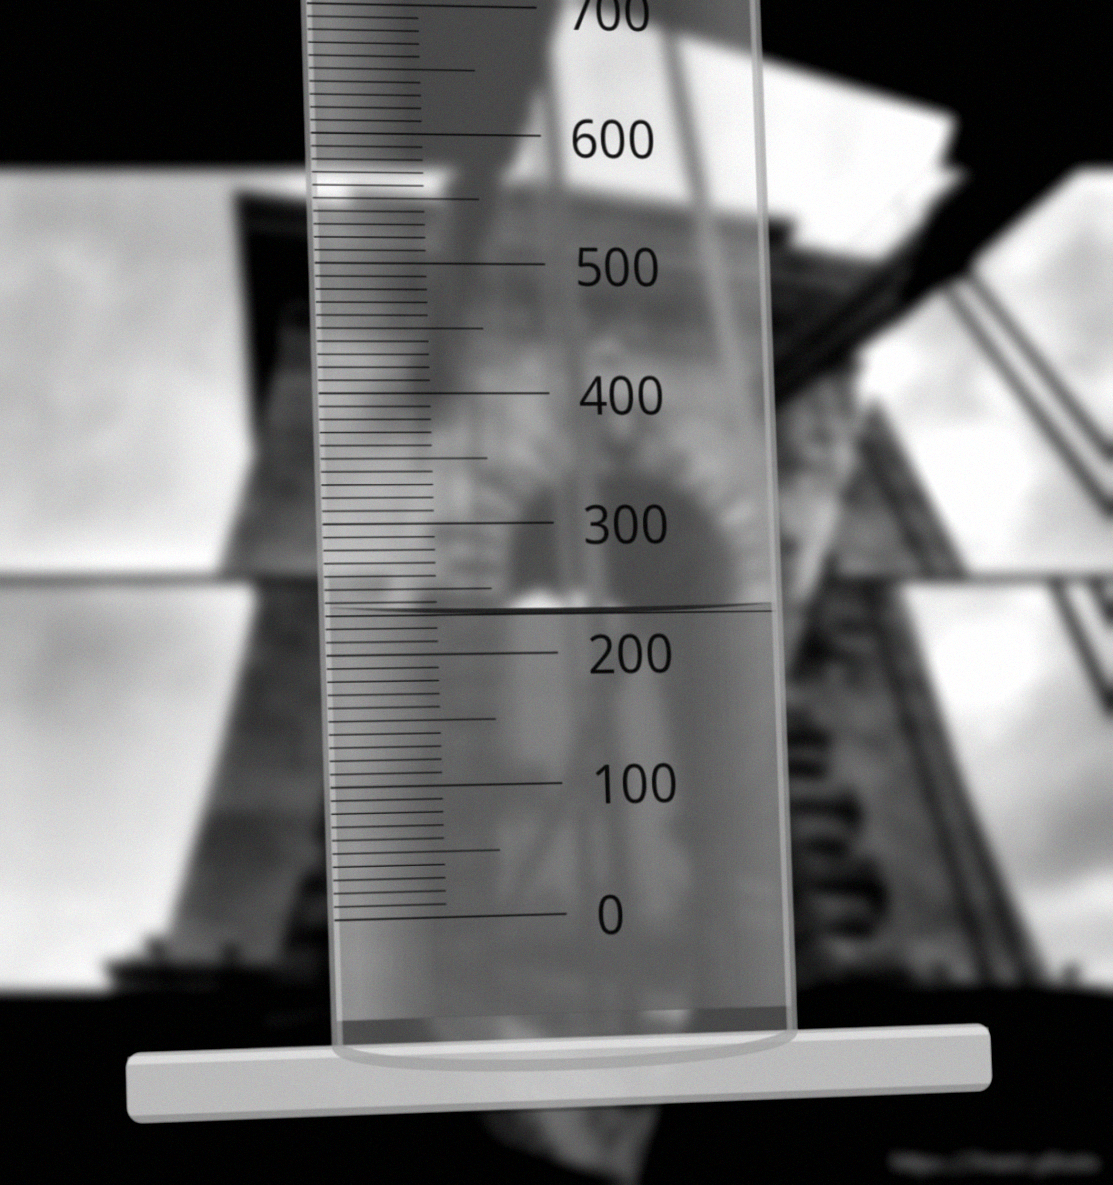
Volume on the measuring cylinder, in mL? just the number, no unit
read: 230
